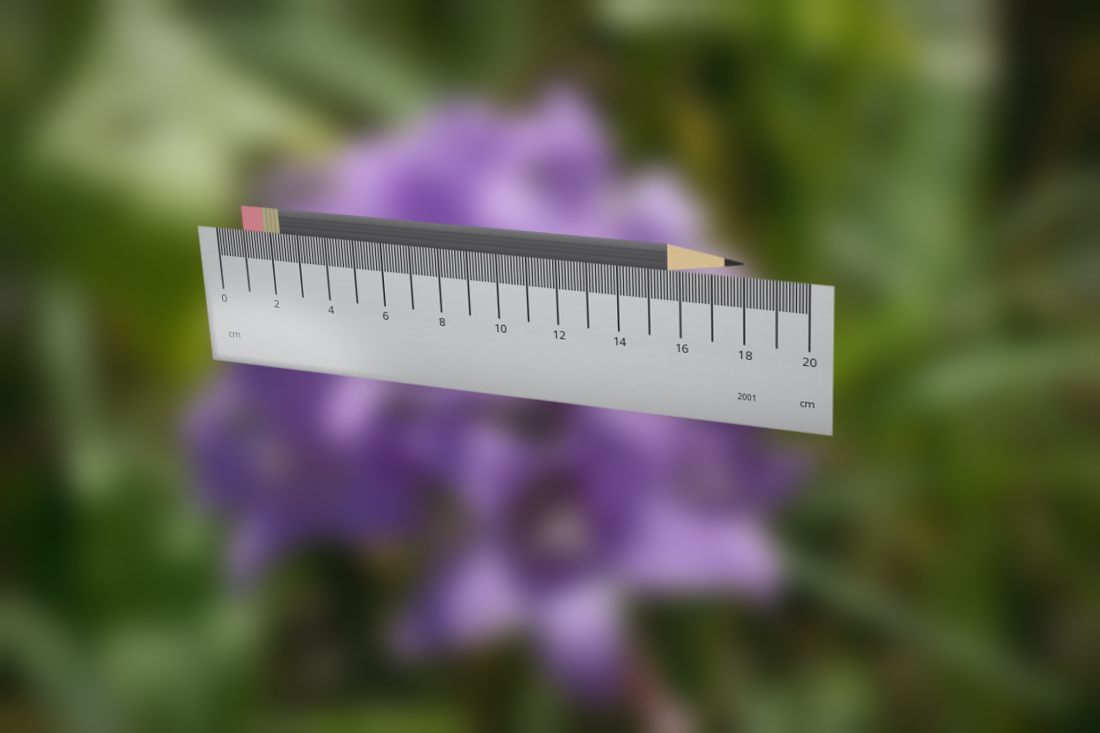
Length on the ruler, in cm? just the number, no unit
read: 17
